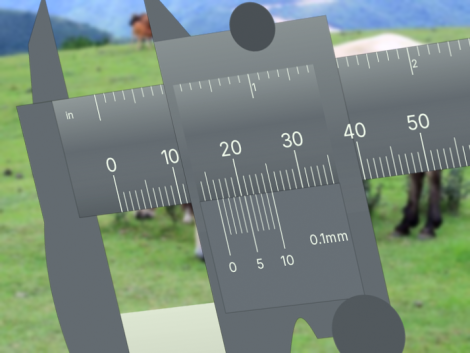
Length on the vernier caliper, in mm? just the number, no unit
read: 16.0
